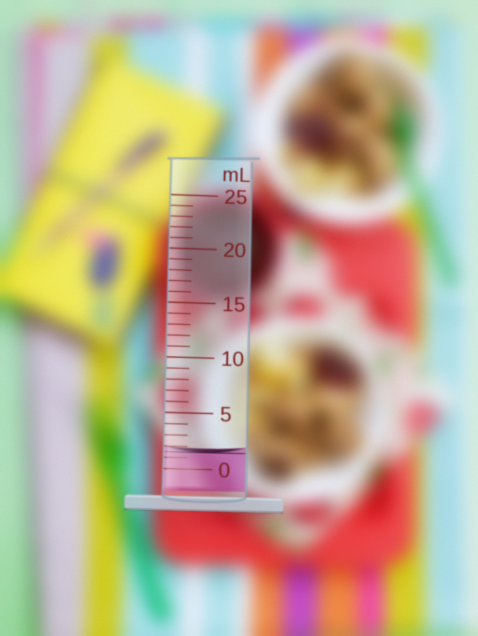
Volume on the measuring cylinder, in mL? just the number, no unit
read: 1.5
